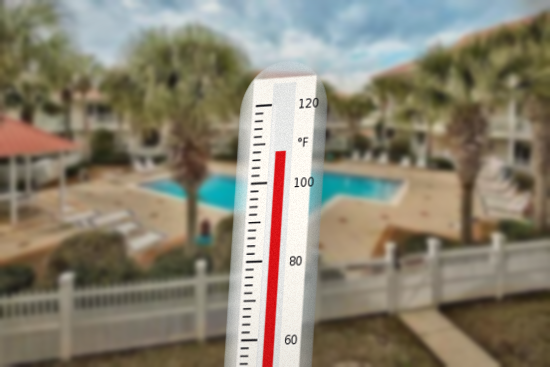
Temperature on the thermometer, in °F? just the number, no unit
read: 108
